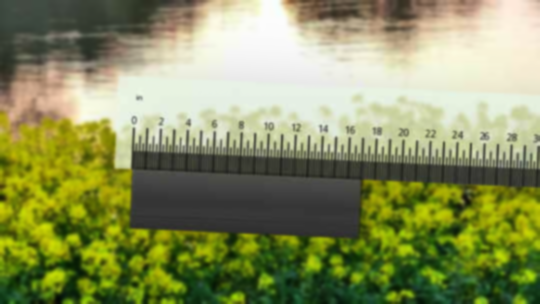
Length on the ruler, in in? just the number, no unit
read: 17
